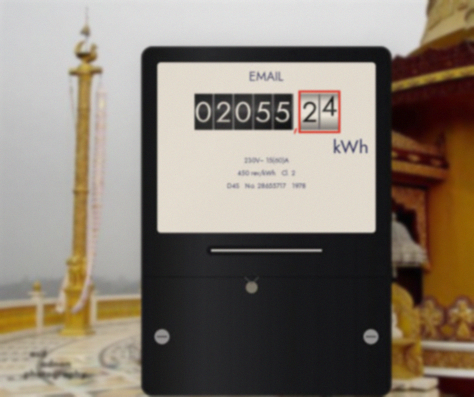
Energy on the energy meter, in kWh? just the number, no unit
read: 2055.24
